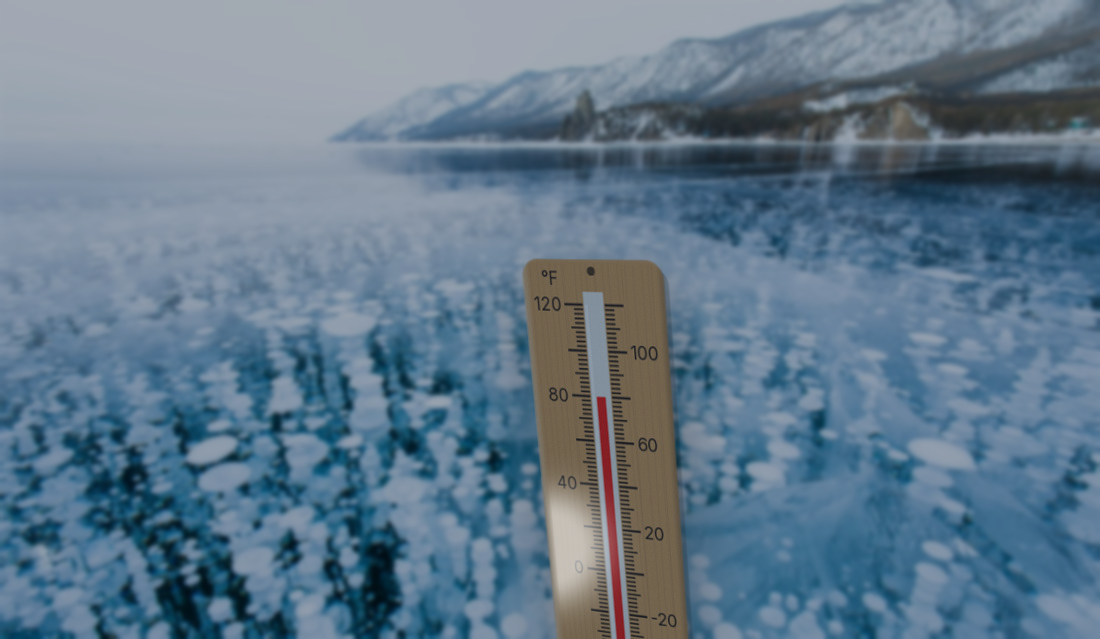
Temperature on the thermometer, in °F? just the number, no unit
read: 80
